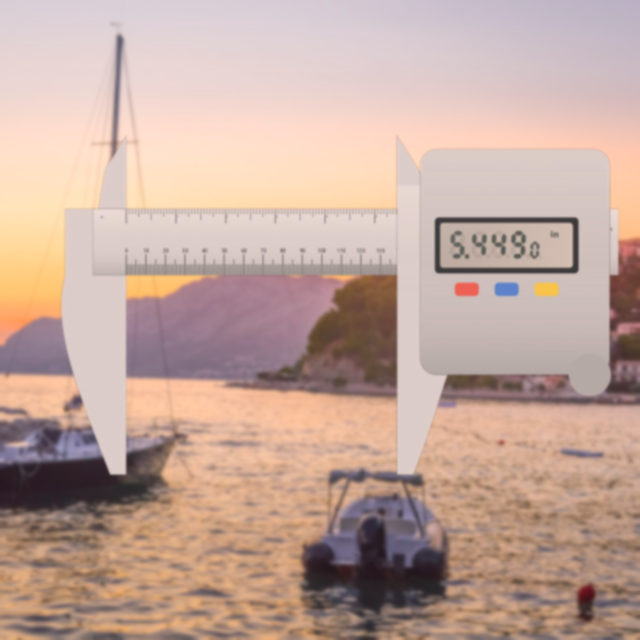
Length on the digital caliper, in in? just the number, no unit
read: 5.4490
